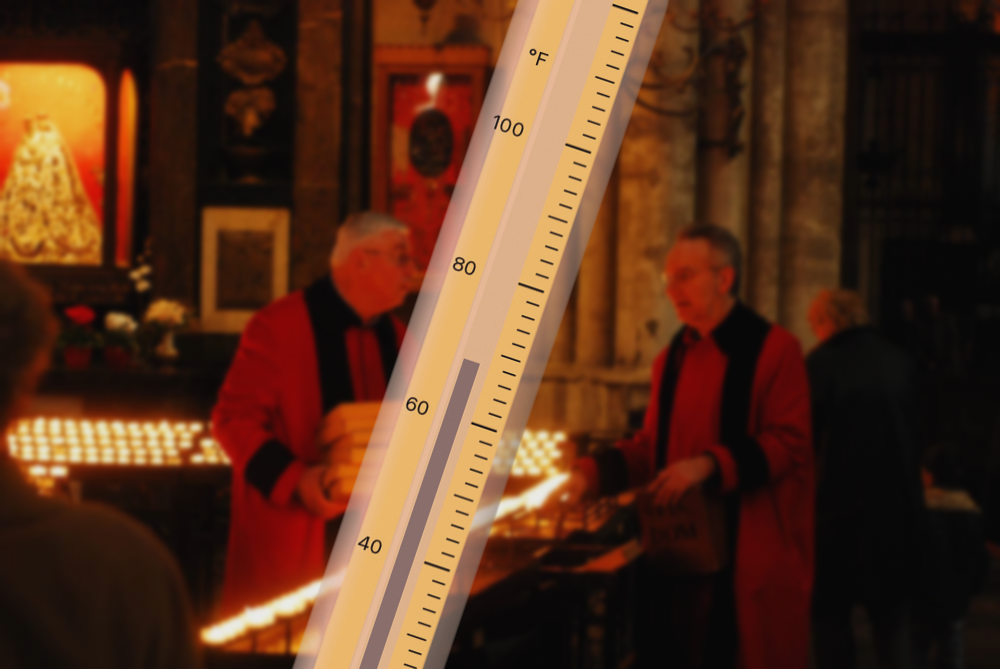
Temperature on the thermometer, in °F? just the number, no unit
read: 68
